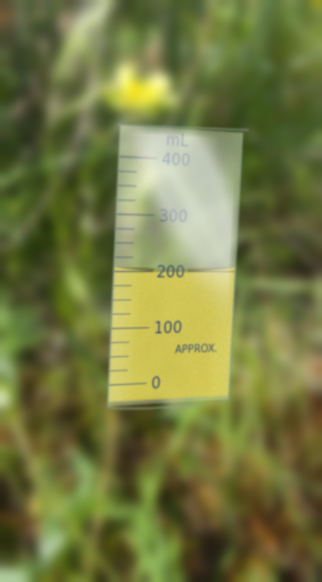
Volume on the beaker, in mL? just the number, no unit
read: 200
